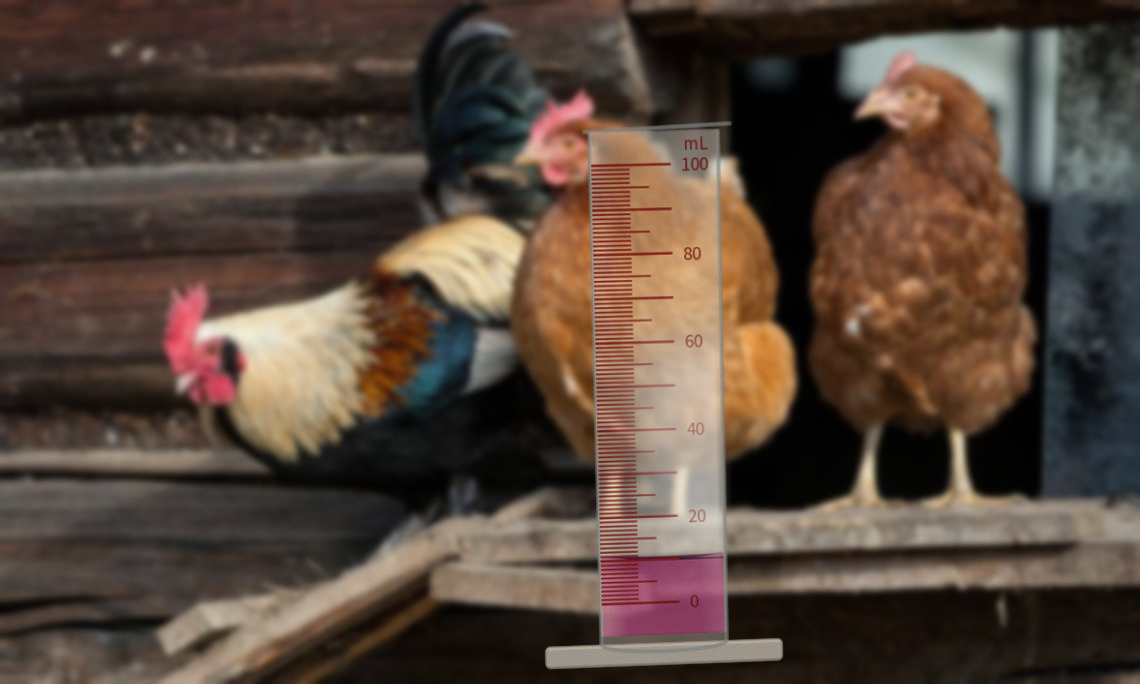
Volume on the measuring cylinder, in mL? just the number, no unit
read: 10
